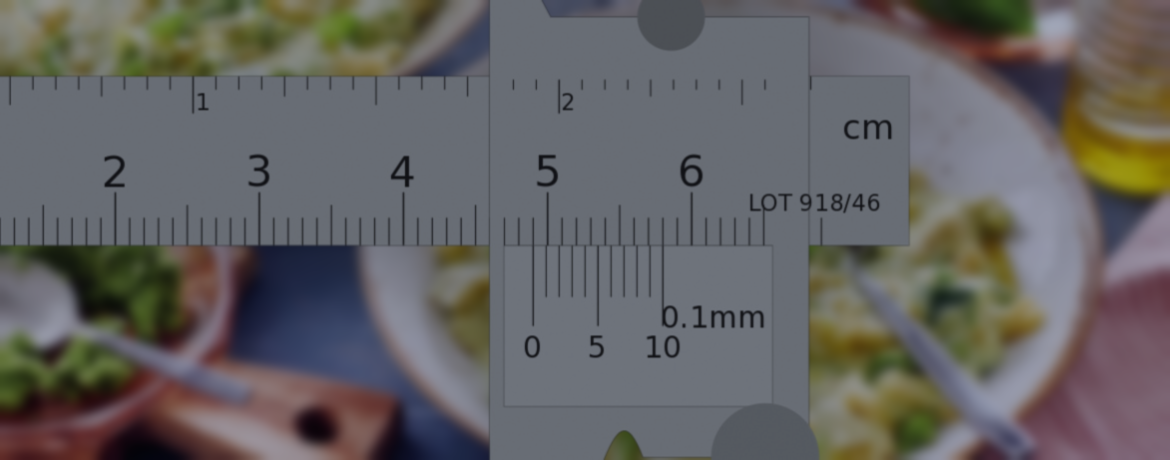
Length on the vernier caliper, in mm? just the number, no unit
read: 49.0
